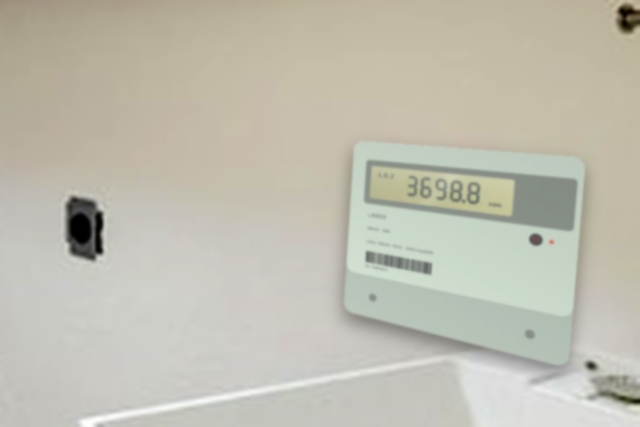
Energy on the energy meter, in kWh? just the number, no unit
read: 3698.8
